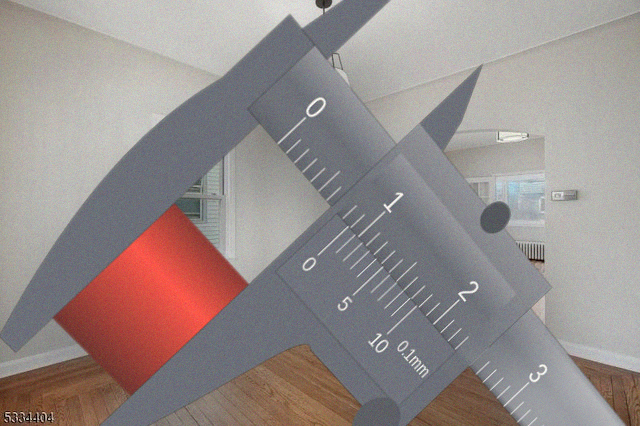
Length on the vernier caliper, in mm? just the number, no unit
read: 8.8
